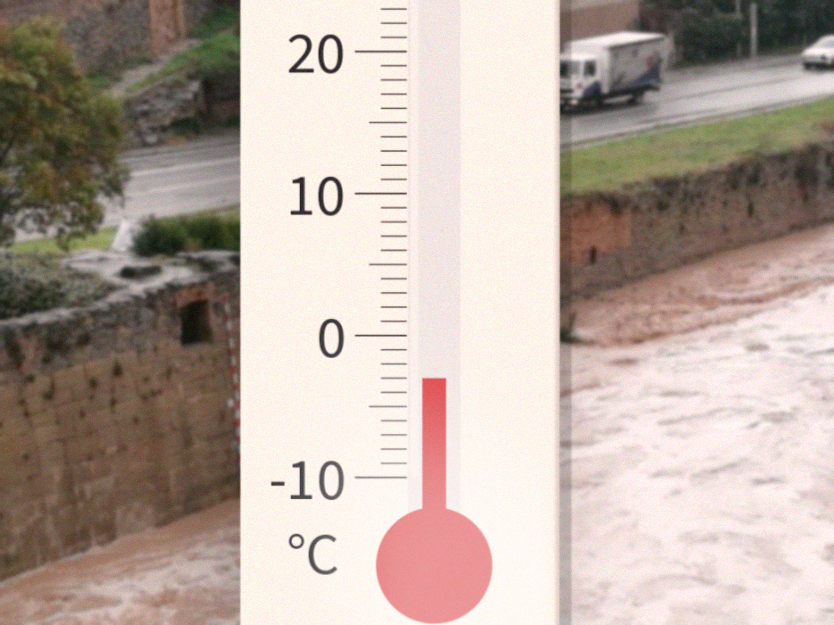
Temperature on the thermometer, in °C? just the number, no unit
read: -3
